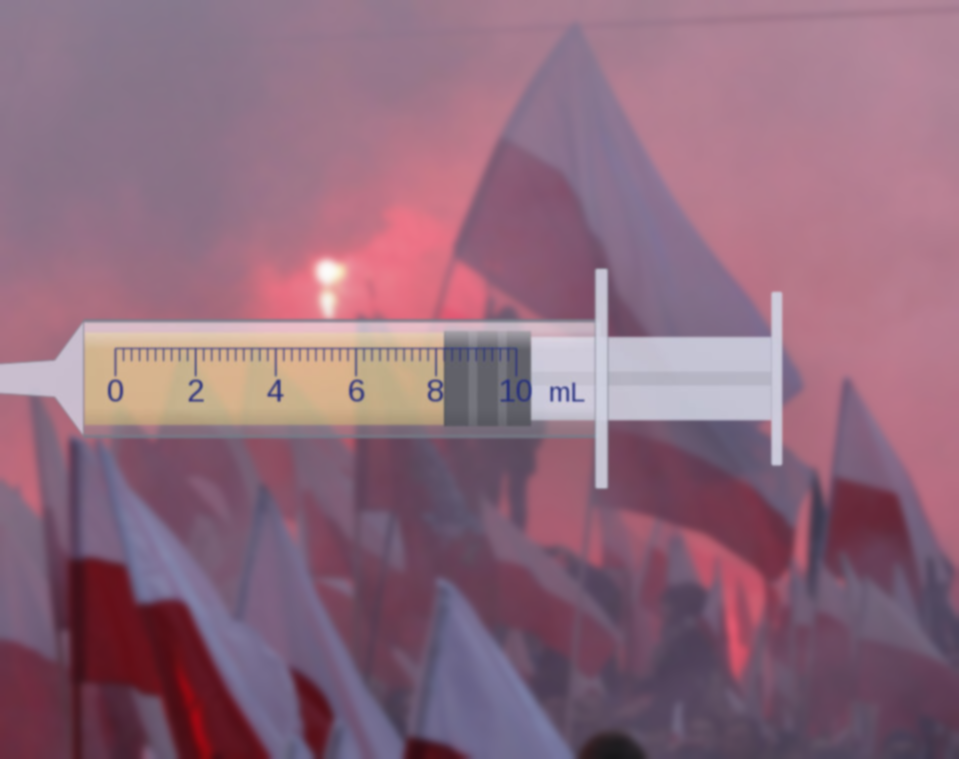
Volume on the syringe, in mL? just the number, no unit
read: 8.2
